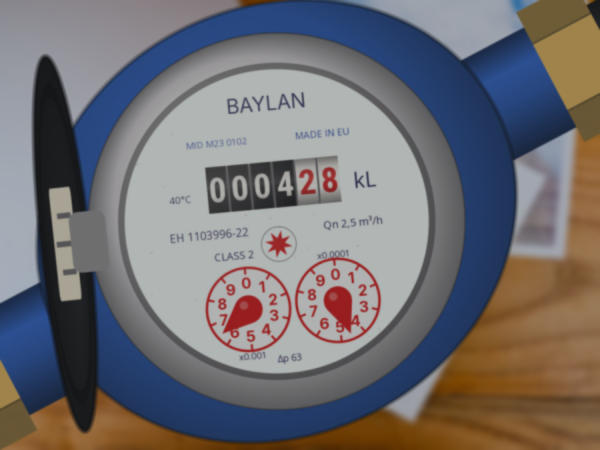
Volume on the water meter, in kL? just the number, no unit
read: 4.2864
